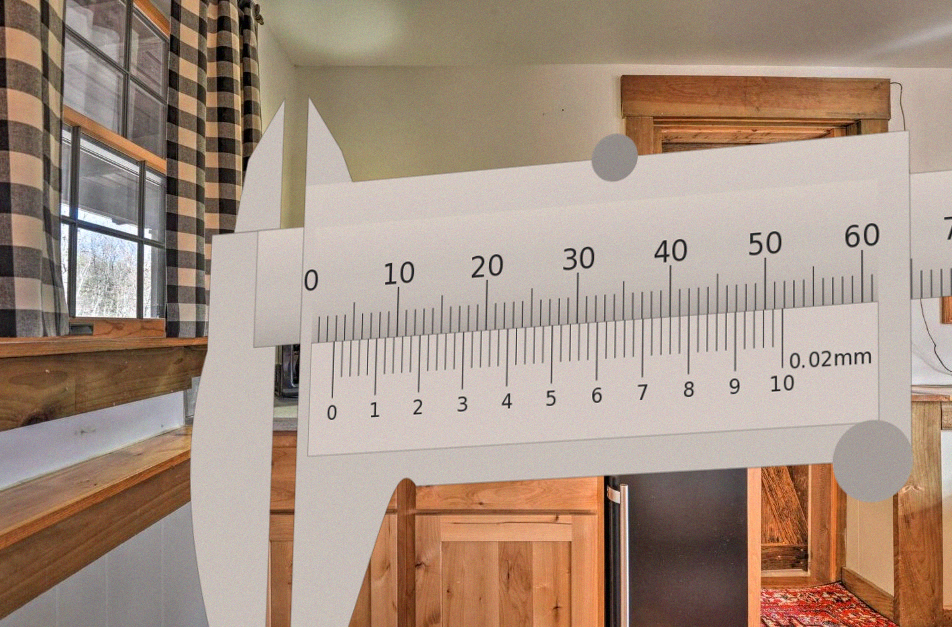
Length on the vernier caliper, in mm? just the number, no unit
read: 2.8
